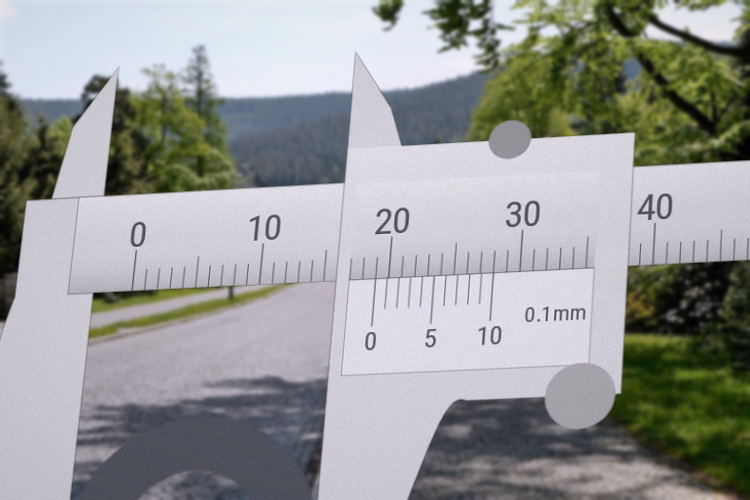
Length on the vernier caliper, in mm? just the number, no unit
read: 19.0
